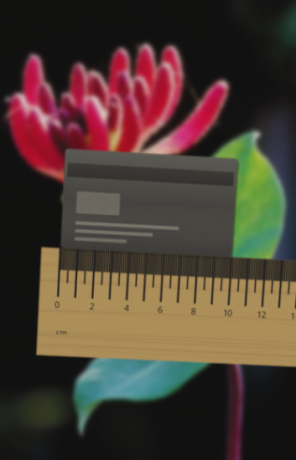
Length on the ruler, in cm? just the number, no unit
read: 10
